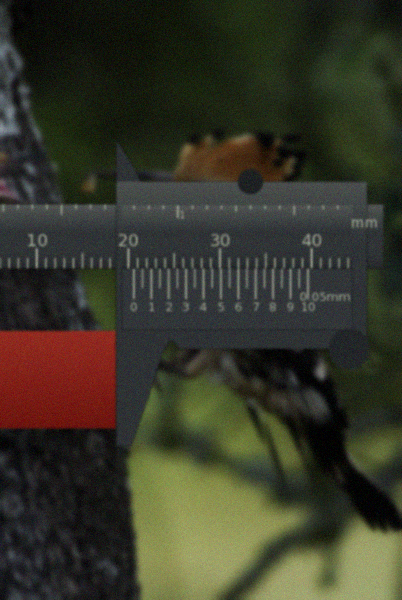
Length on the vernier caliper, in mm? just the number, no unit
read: 20.6
